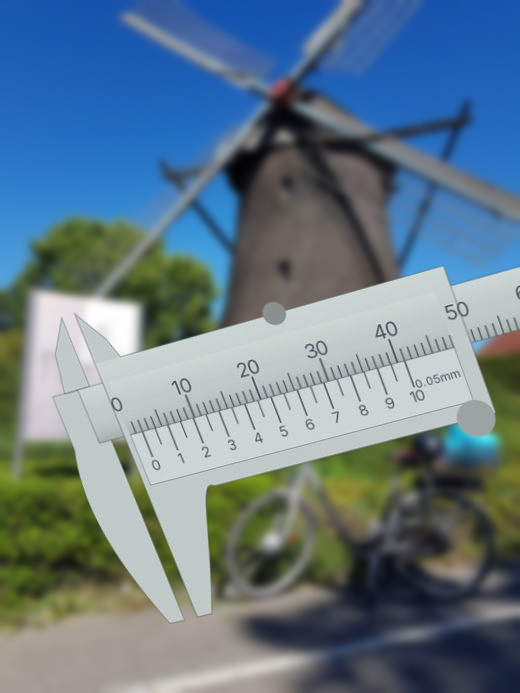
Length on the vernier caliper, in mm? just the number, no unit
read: 2.0
